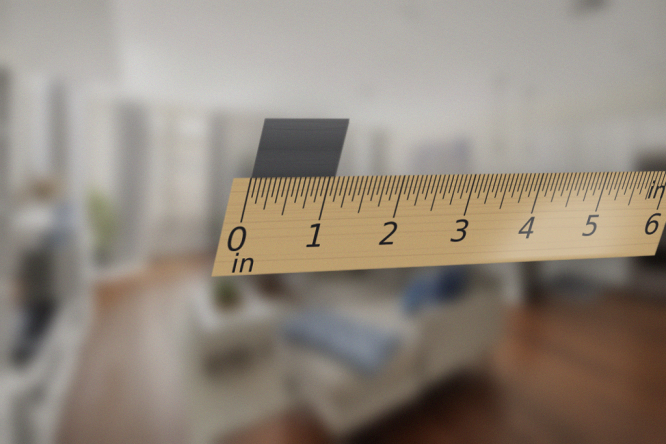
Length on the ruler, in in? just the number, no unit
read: 1.0625
